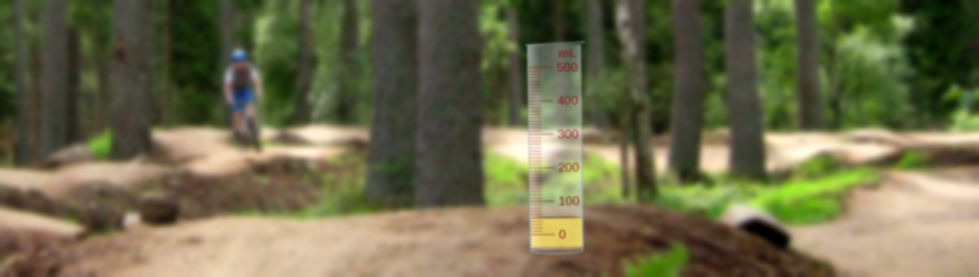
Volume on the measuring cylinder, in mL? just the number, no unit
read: 50
